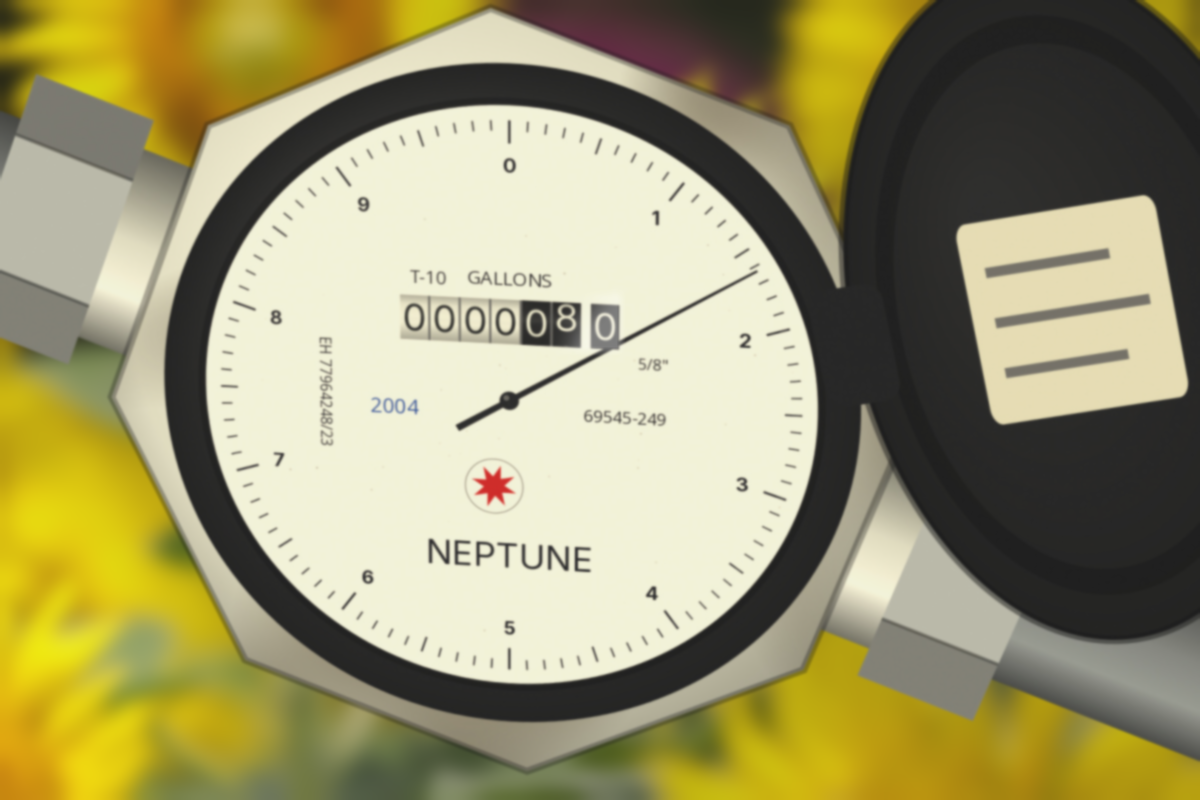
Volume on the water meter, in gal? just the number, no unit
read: 81.6
